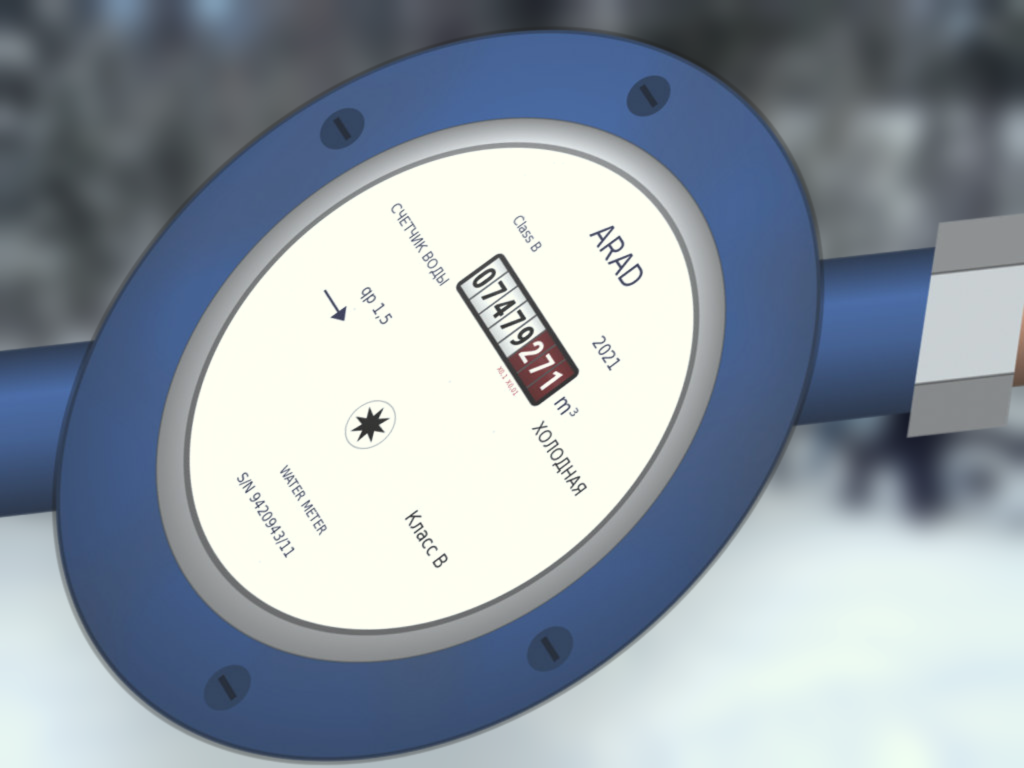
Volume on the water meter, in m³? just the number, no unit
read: 7479.271
